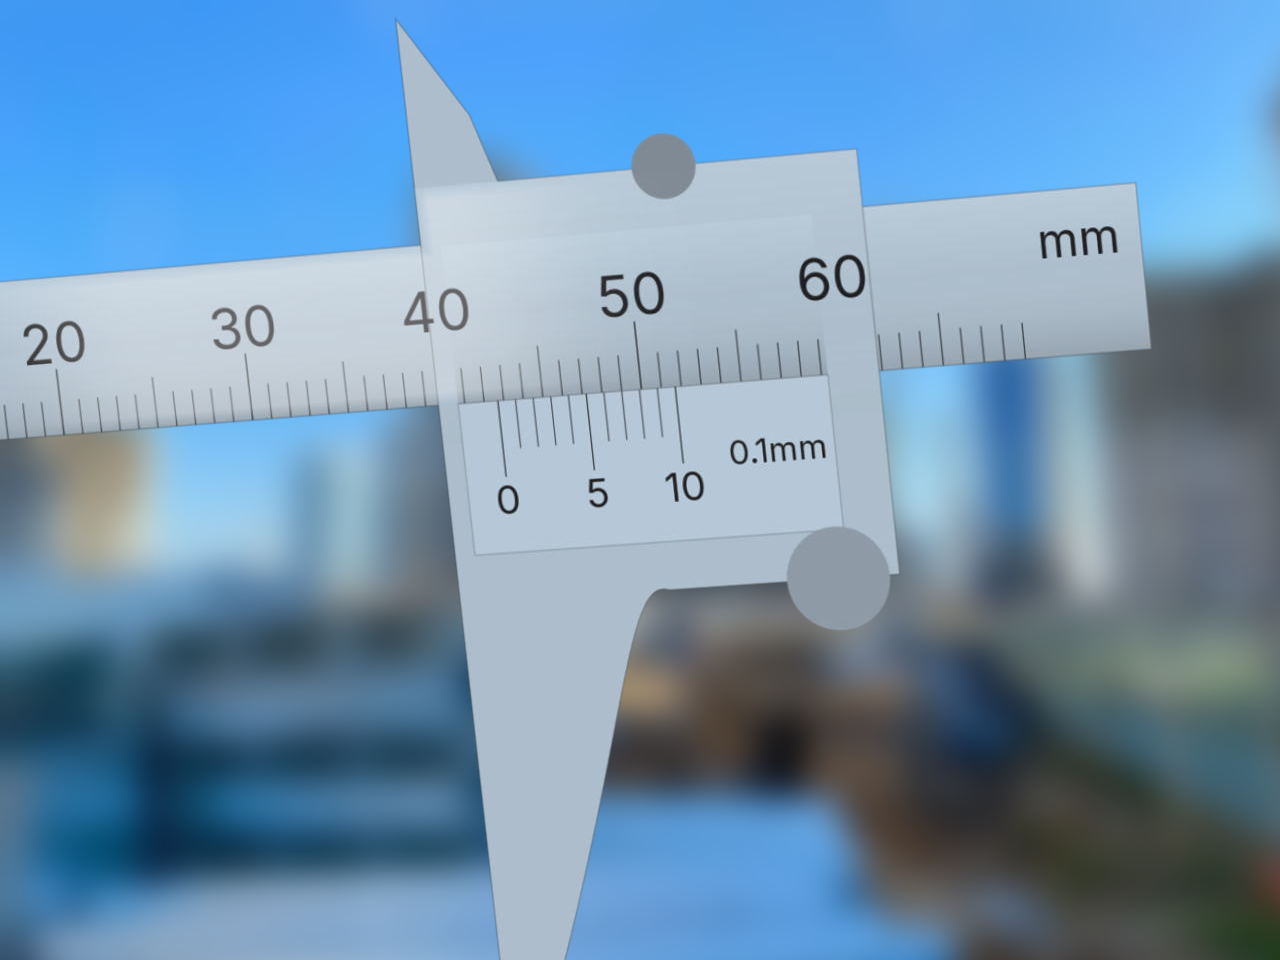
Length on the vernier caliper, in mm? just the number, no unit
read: 42.7
